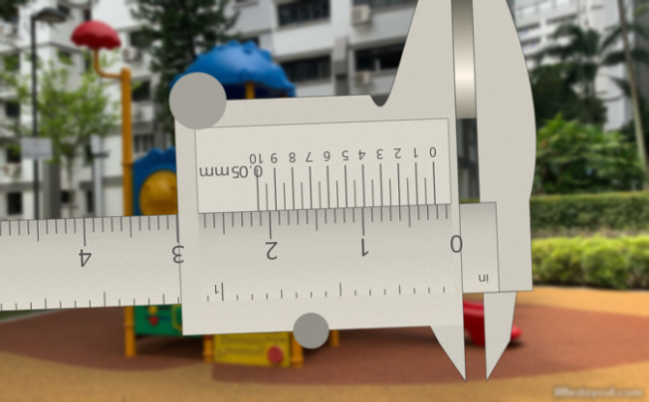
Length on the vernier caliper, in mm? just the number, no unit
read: 2.2
